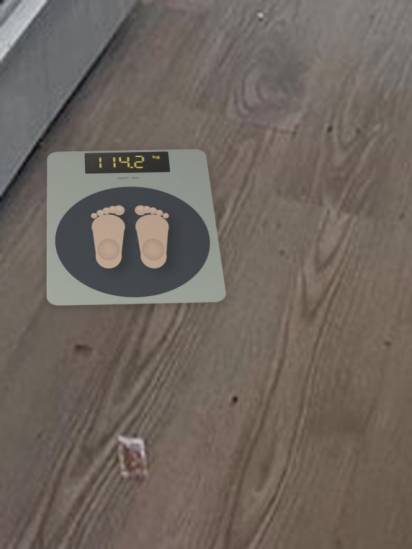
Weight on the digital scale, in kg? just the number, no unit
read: 114.2
